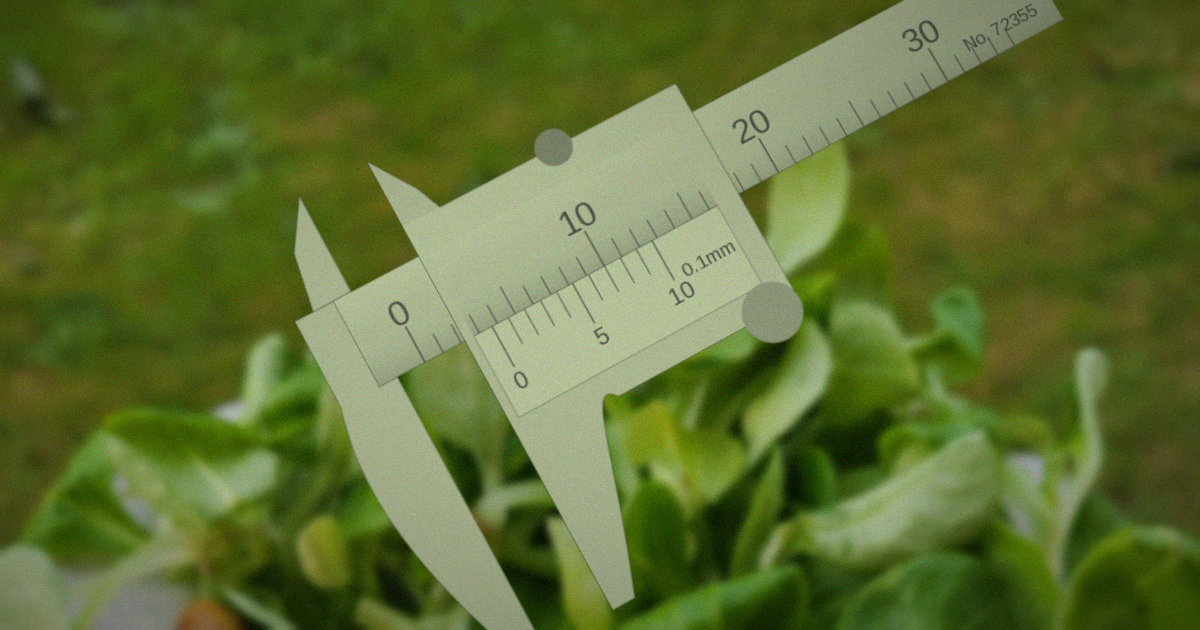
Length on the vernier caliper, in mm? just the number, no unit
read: 3.7
